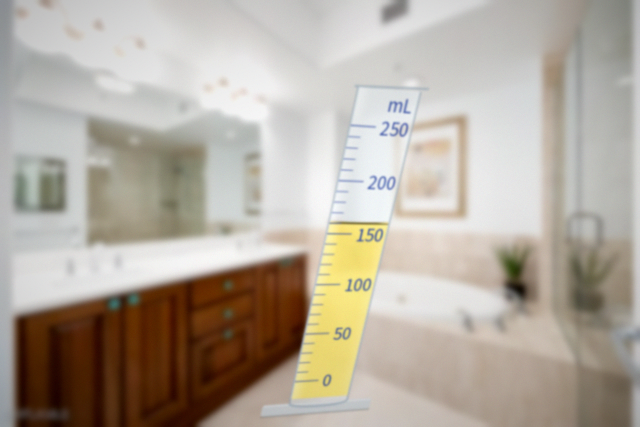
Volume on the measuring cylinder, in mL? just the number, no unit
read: 160
